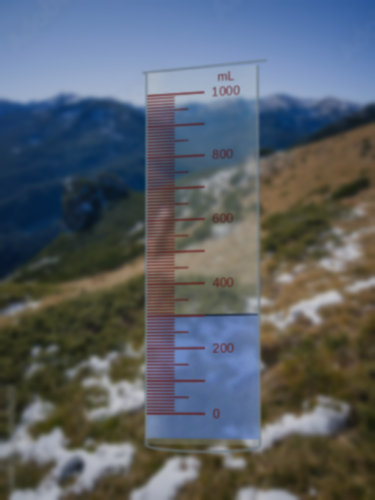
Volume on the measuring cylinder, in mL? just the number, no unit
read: 300
